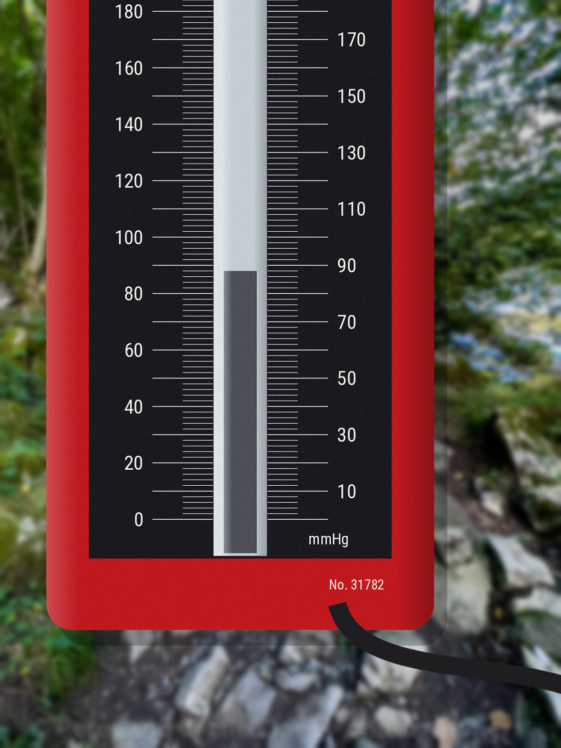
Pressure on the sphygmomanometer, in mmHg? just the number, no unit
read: 88
